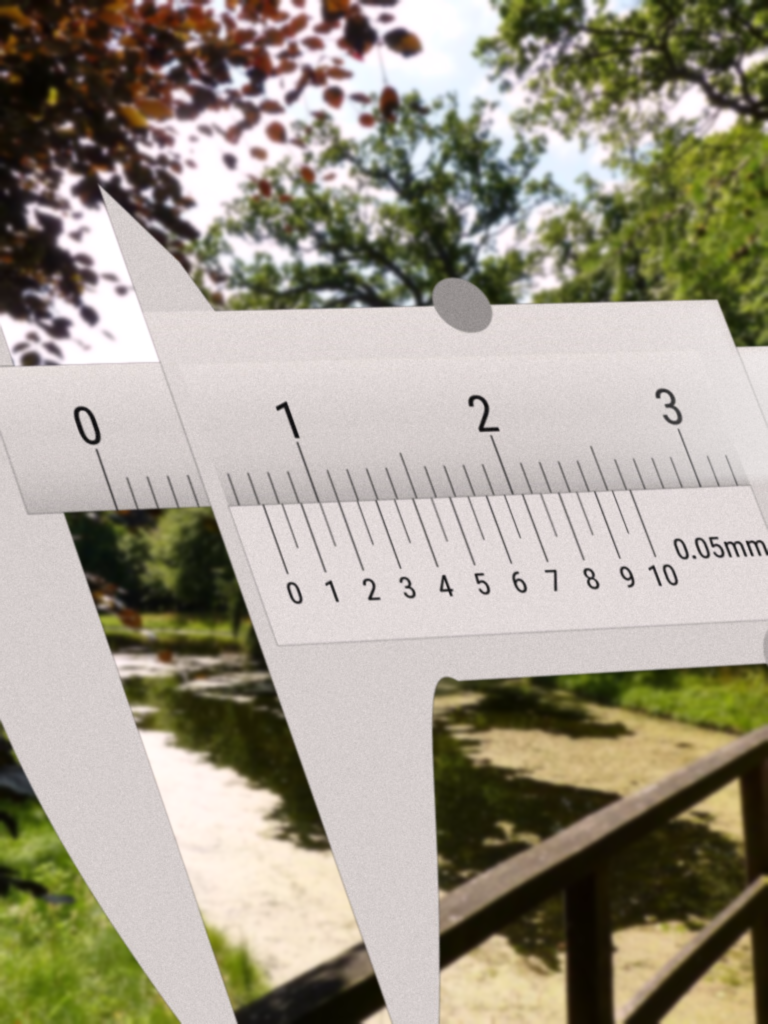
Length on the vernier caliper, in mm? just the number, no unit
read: 7.2
